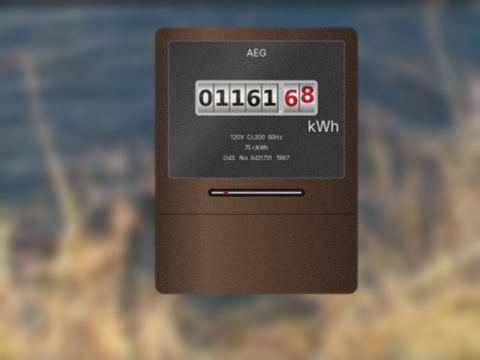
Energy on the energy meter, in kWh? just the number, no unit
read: 1161.68
